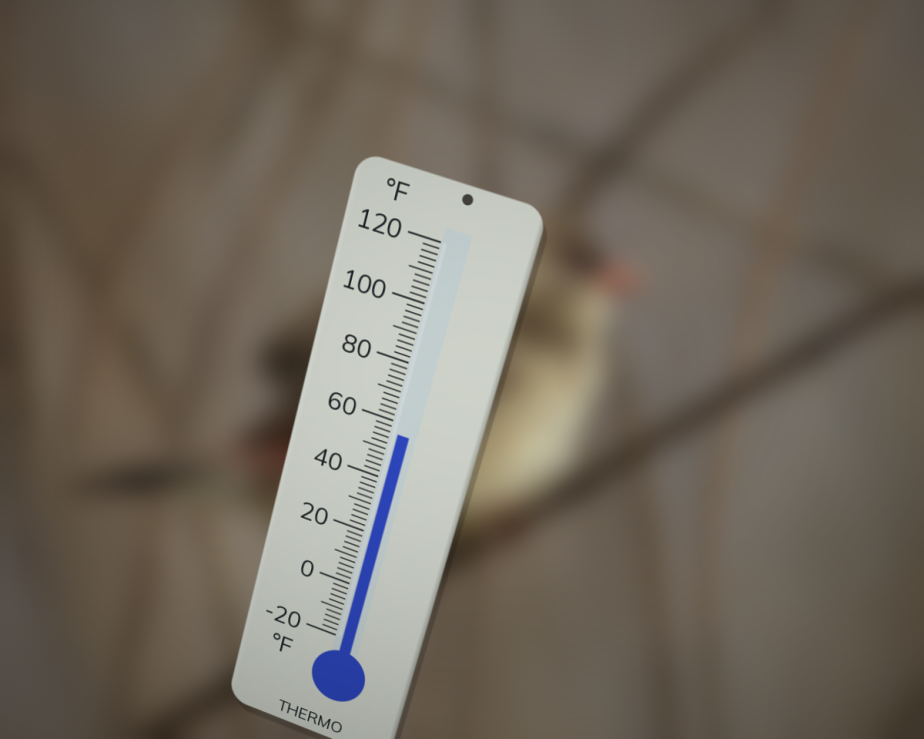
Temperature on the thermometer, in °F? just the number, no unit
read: 56
